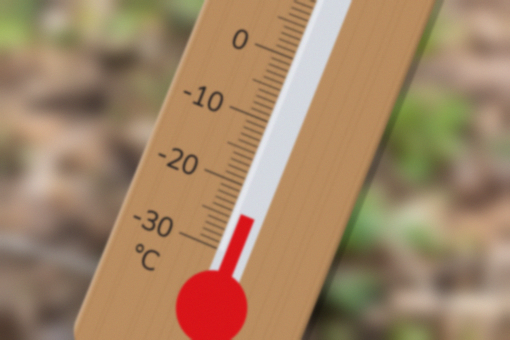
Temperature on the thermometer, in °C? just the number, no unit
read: -24
